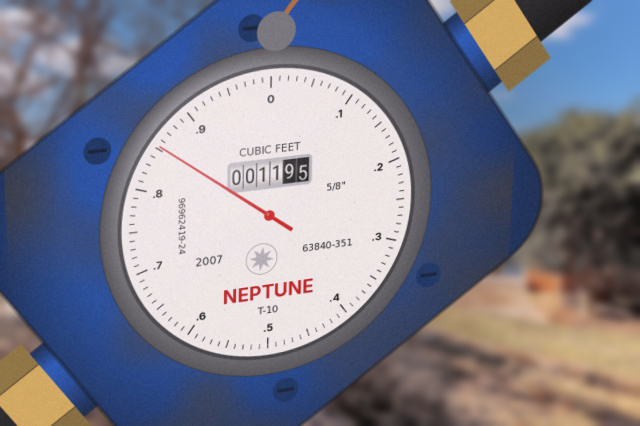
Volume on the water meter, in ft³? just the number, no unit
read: 1194.85
